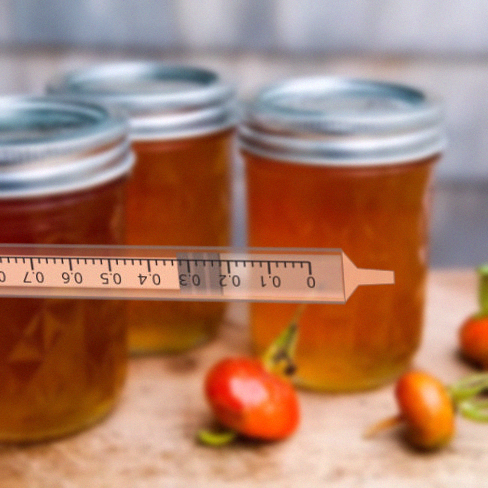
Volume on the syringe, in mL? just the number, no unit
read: 0.22
